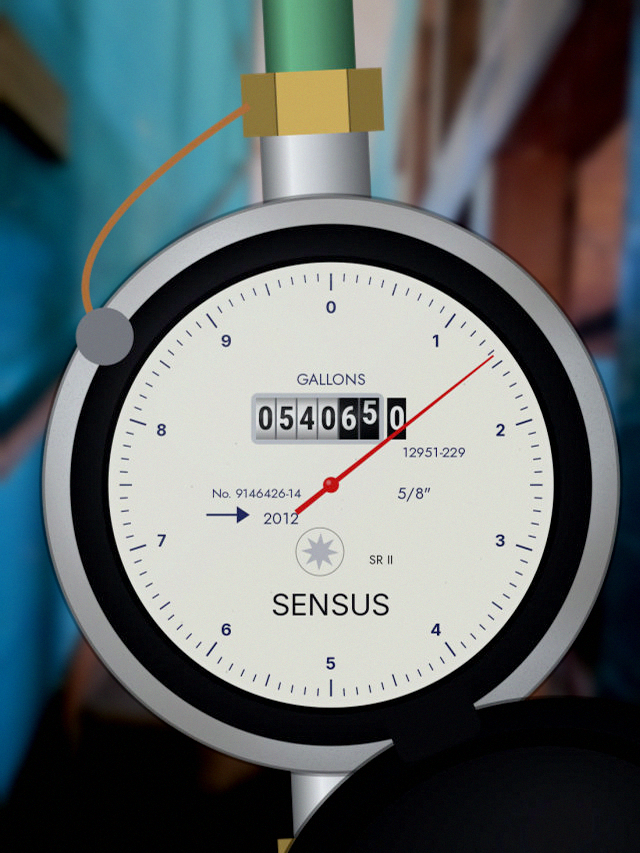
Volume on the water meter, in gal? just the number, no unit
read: 540651.4
